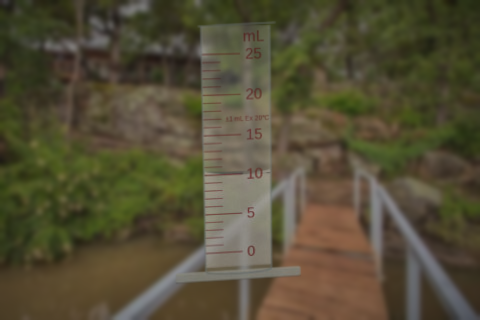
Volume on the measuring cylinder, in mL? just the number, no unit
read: 10
